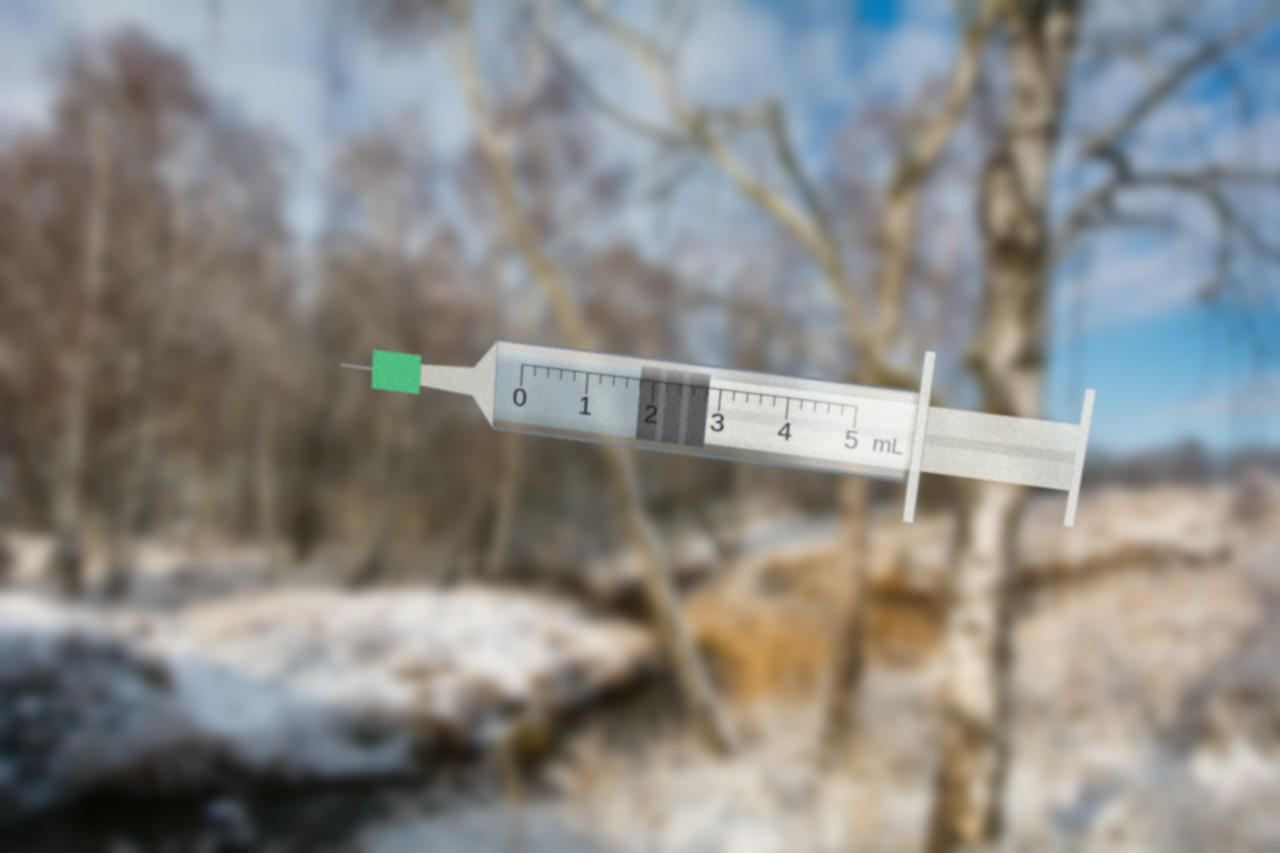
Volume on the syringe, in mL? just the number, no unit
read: 1.8
